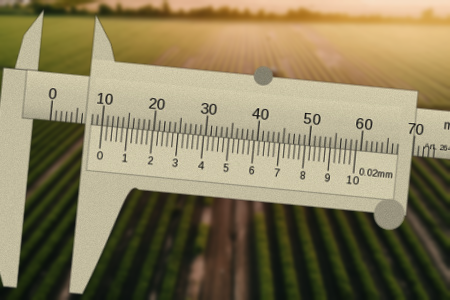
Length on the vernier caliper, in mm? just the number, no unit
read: 10.0
